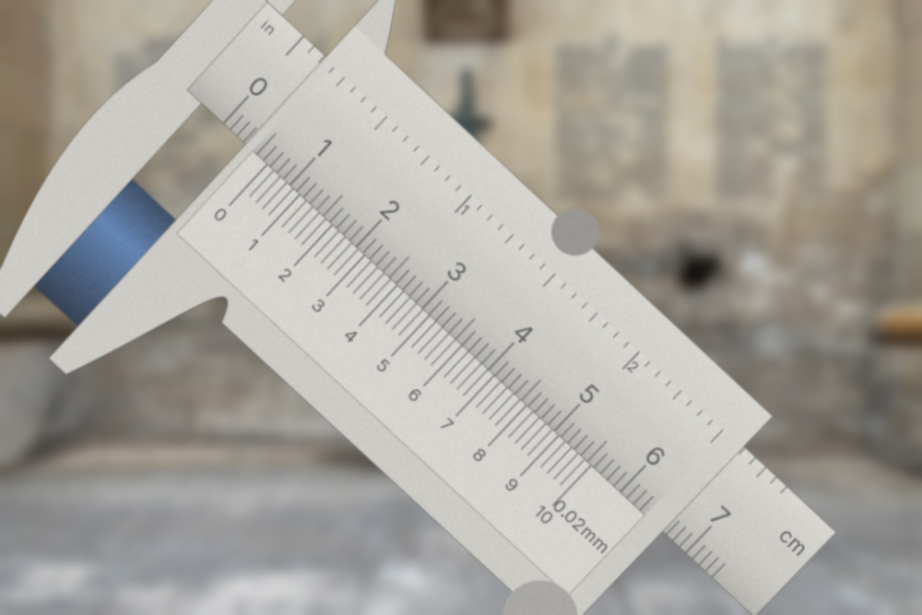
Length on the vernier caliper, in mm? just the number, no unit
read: 6.6
